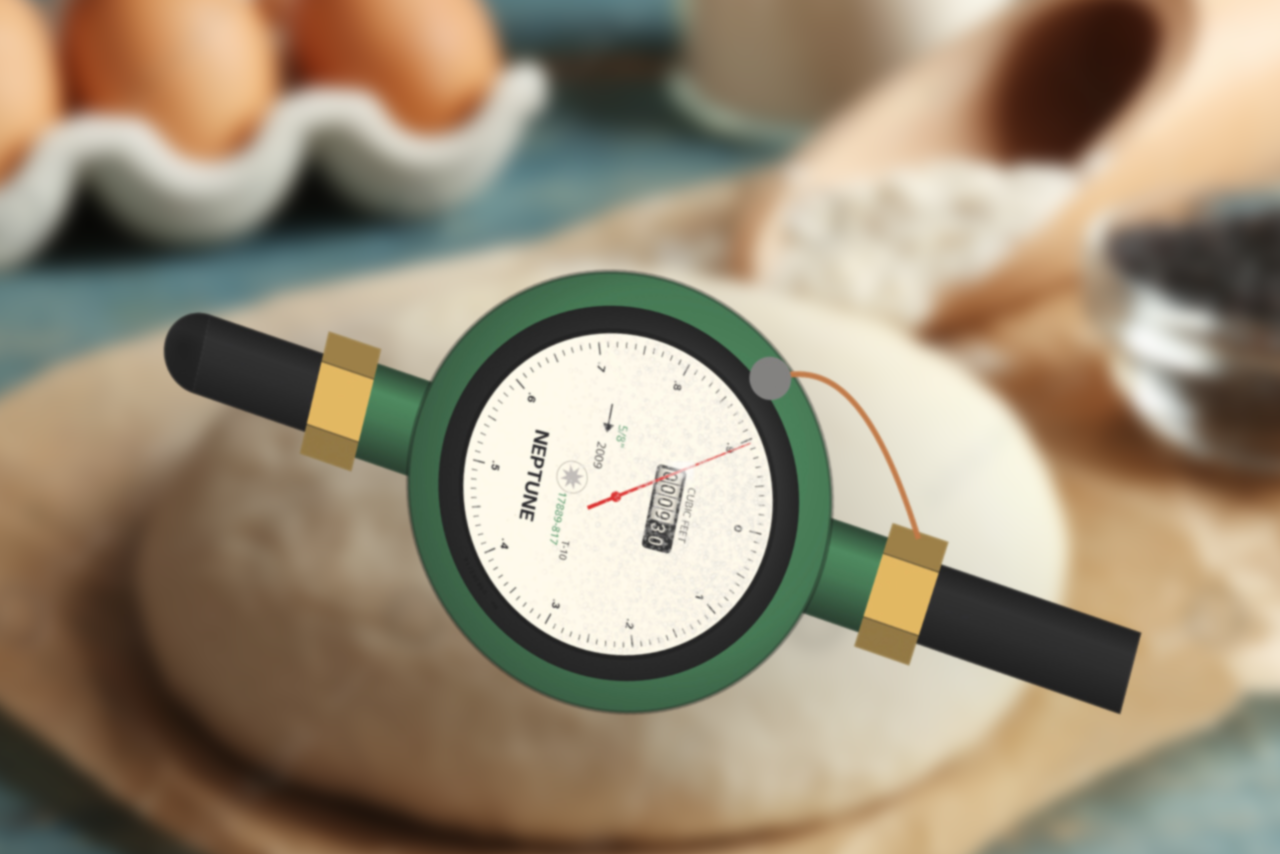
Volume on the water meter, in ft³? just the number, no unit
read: 929.90
